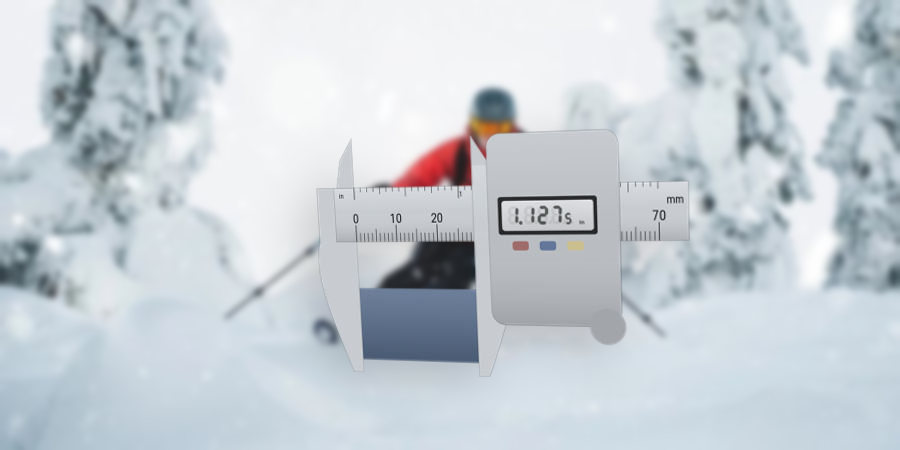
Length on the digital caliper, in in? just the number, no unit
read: 1.1275
